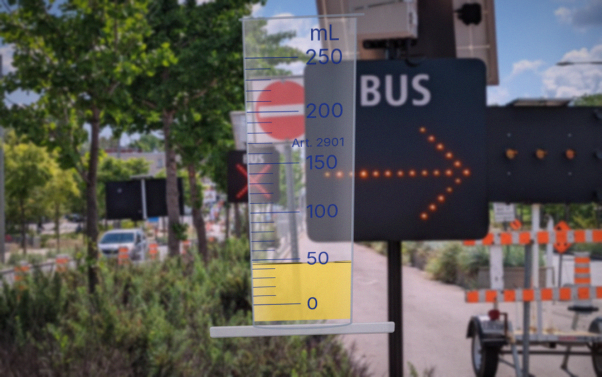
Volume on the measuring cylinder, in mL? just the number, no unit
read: 45
